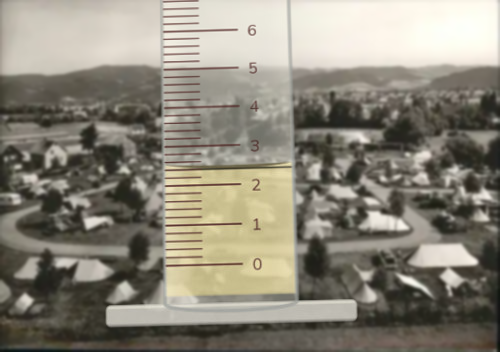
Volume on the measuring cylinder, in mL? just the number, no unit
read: 2.4
